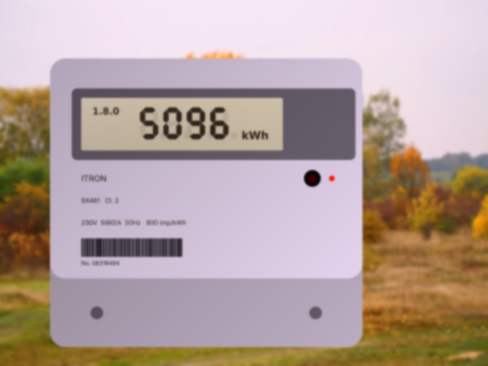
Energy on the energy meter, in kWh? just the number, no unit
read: 5096
